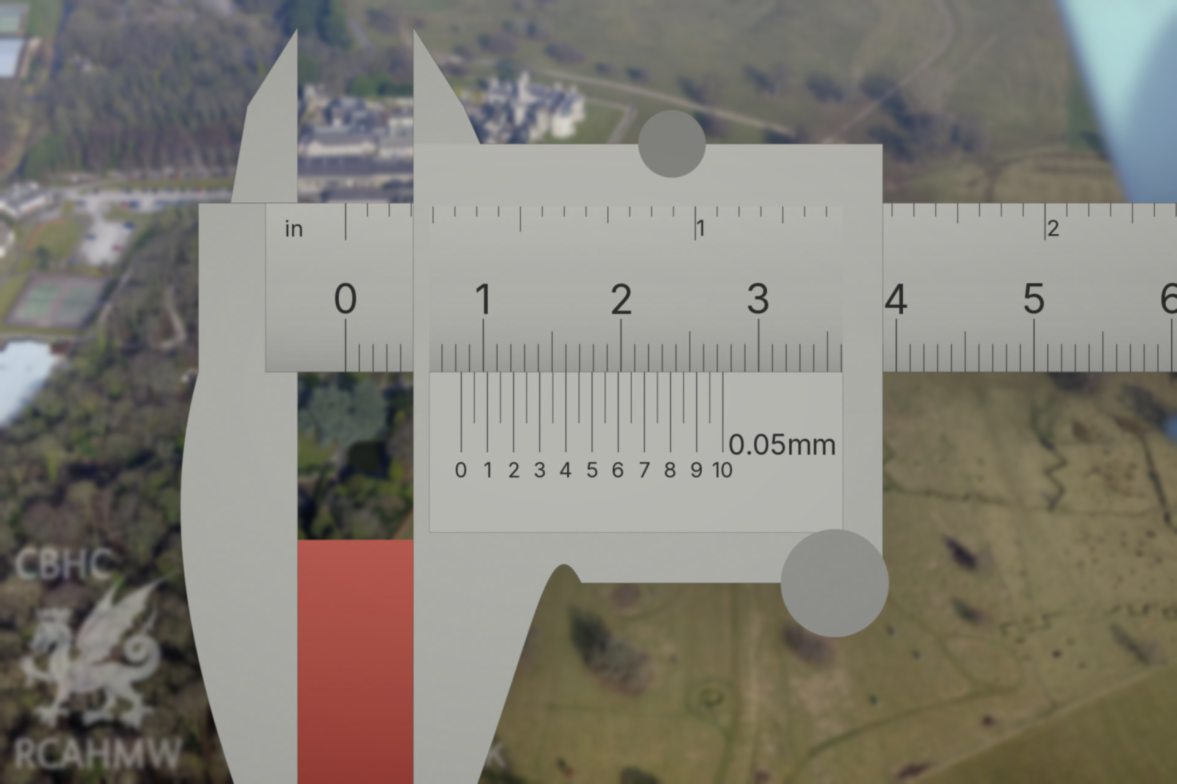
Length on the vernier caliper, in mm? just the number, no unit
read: 8.4
